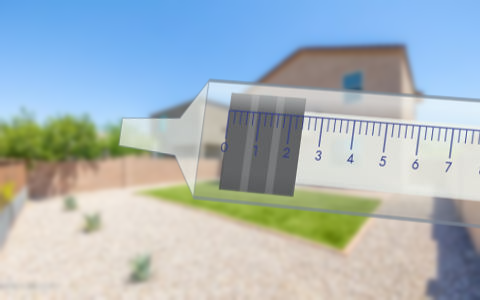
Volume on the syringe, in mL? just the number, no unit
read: 0
